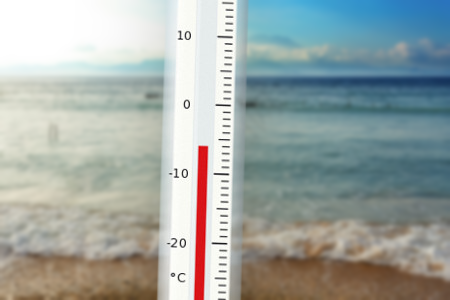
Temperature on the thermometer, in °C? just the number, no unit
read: -6
